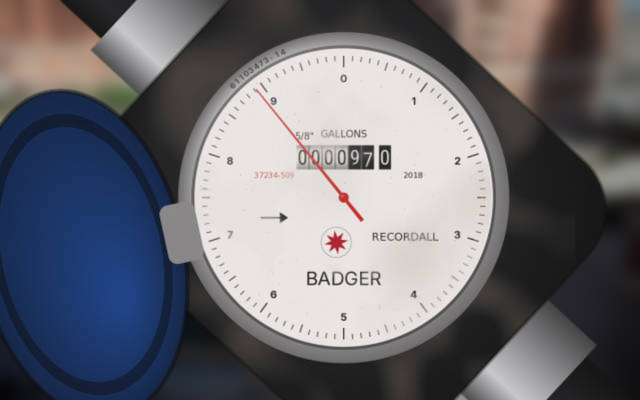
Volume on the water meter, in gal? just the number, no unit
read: 968.9
